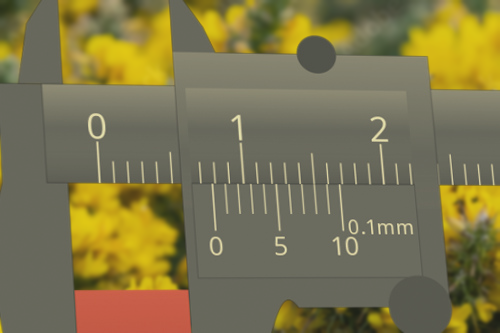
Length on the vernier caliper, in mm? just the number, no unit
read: 7.8
